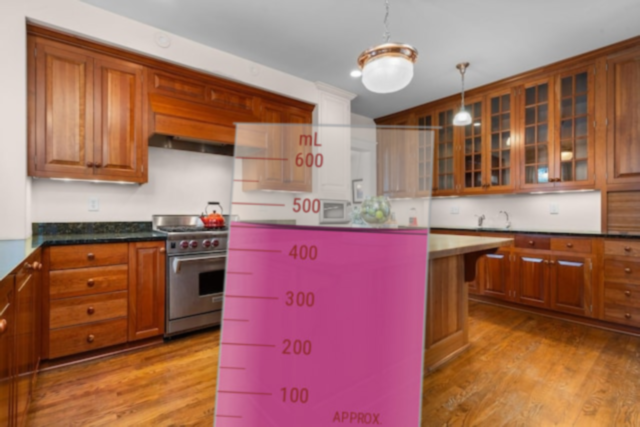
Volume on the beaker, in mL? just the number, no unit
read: 450
